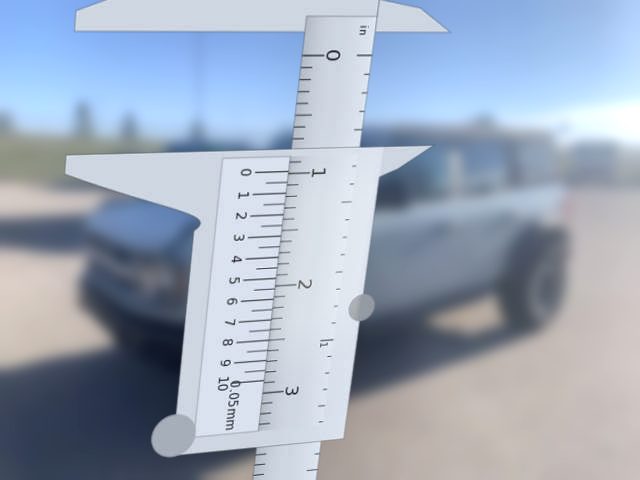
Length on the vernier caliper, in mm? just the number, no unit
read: 9.8
